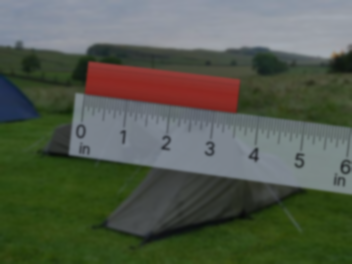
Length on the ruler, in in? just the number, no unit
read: 3.5
